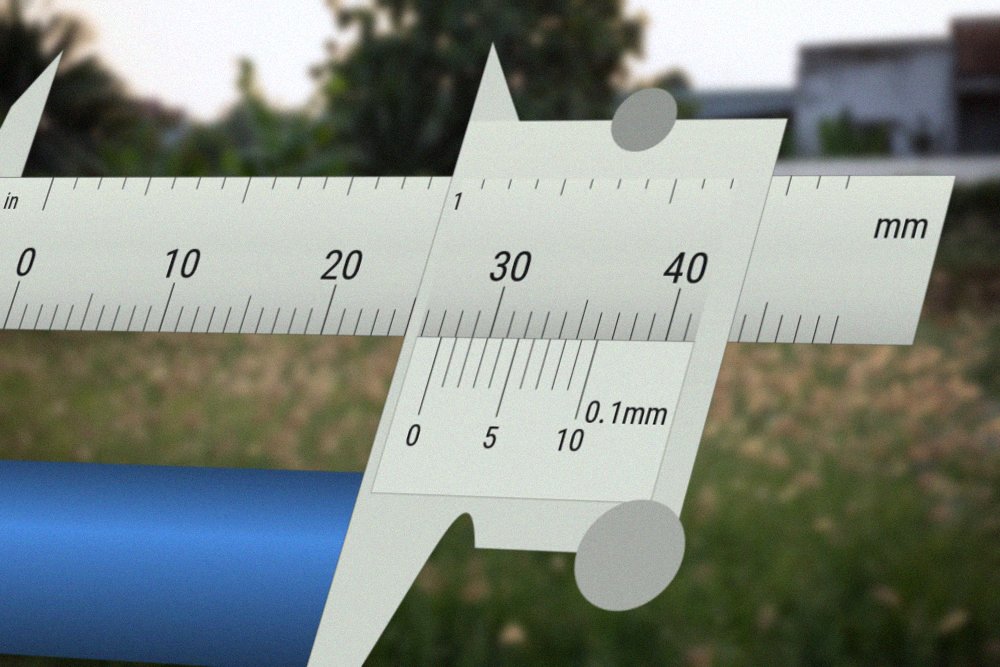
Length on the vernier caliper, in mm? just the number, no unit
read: 27.2
